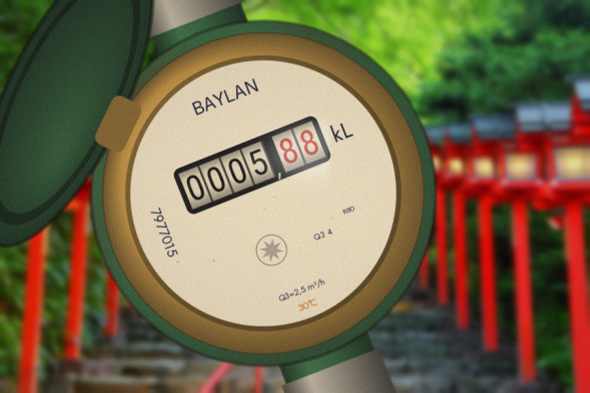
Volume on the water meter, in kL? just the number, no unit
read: 5.88
